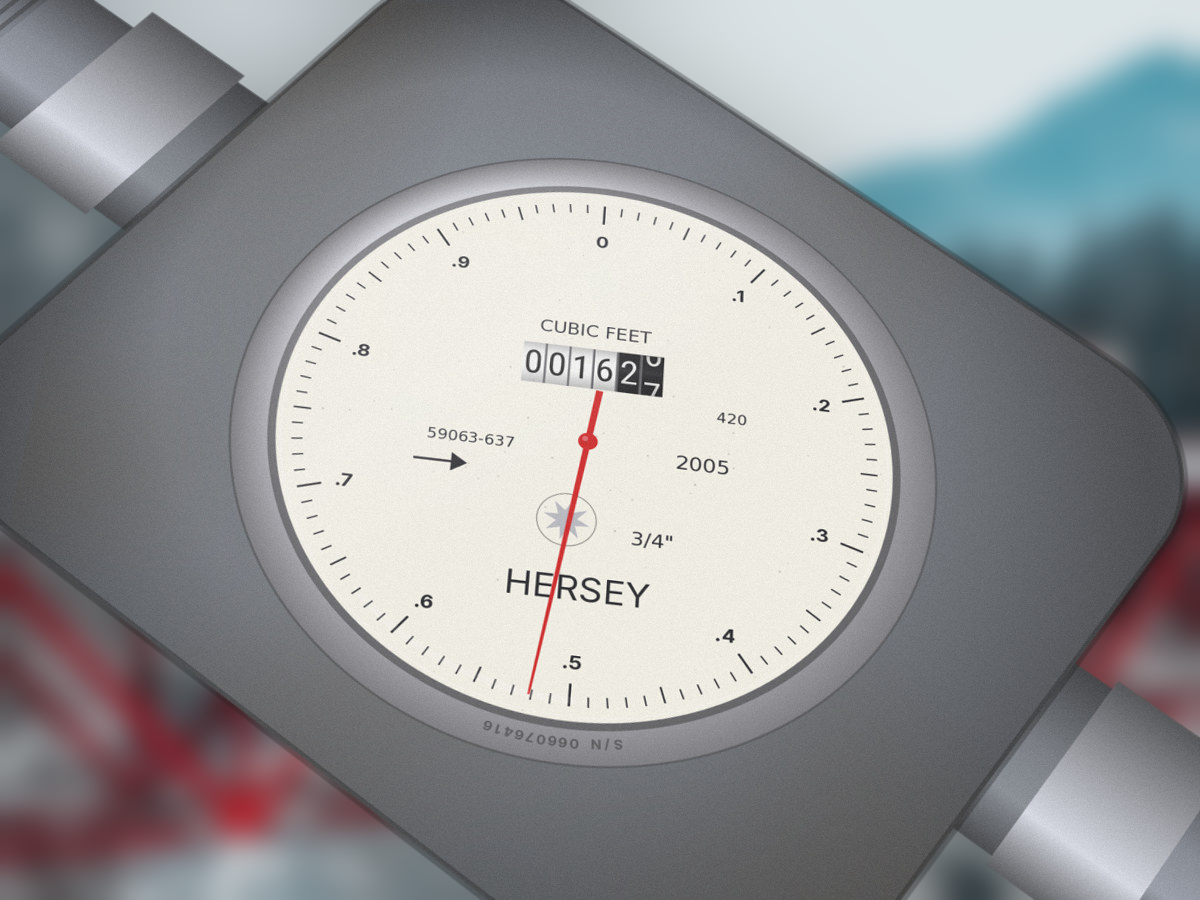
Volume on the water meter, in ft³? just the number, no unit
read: 1626.52
